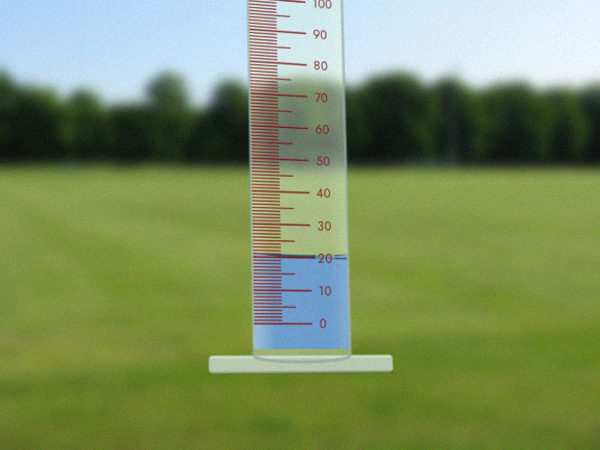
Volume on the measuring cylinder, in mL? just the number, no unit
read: 20
